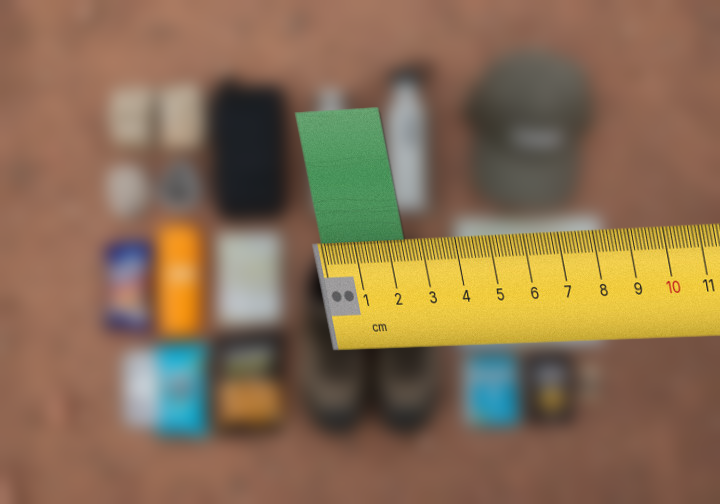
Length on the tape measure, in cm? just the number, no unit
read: 2.5
